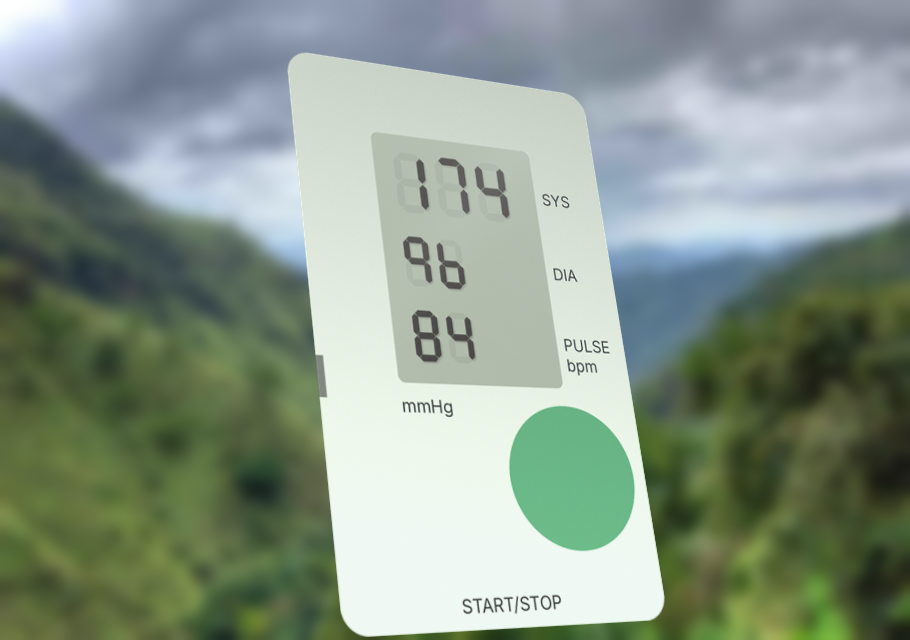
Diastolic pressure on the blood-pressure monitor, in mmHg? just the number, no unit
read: 96
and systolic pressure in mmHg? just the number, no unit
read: 174
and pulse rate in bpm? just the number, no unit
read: 84
